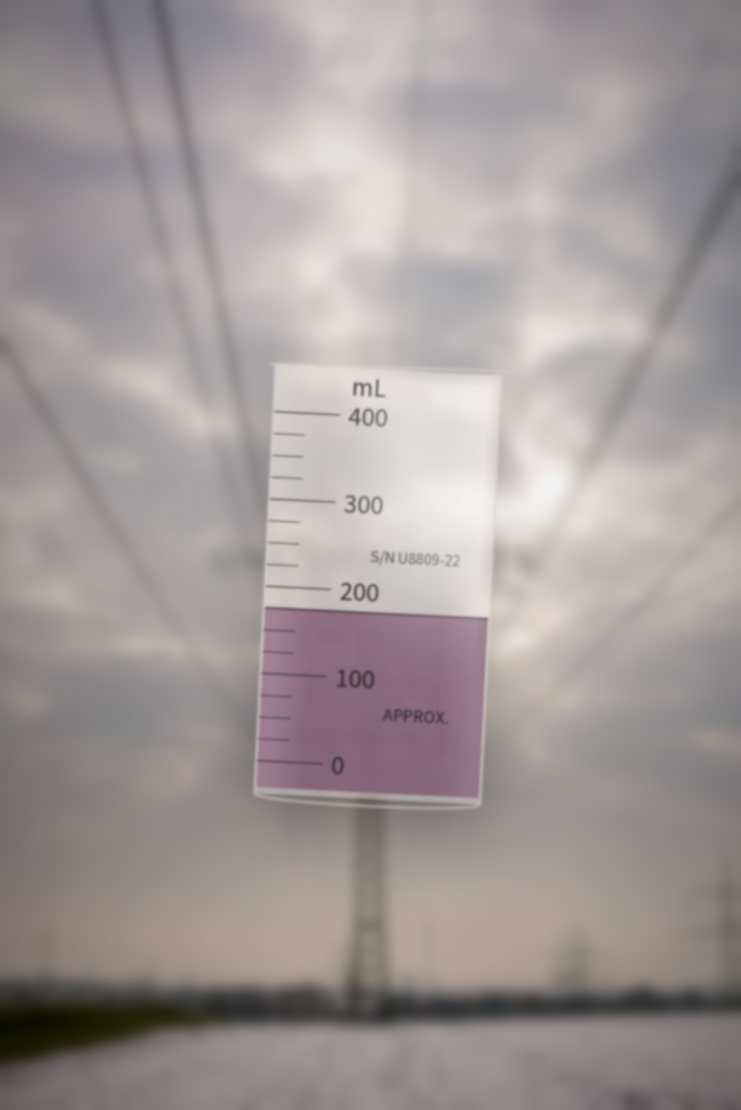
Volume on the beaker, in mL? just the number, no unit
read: 175
